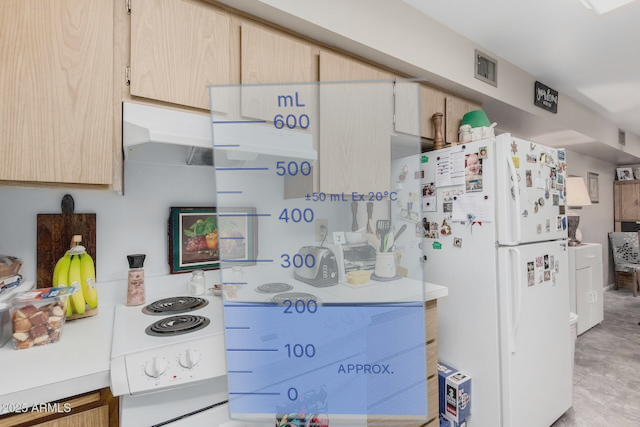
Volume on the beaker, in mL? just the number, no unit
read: 200
